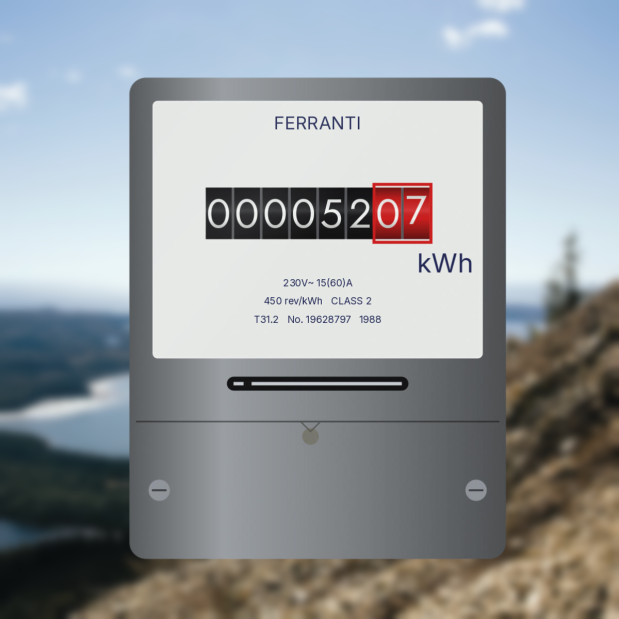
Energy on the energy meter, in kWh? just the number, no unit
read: 52.07
